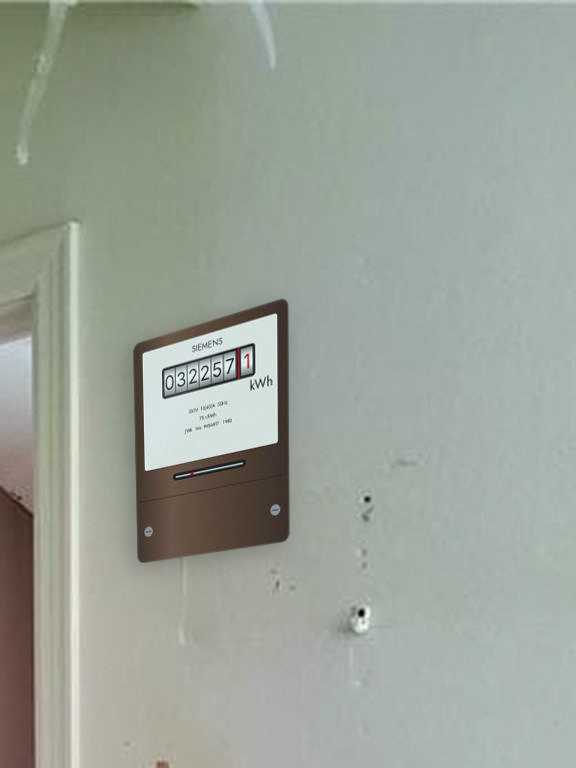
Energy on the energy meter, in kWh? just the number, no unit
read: 32257.1
